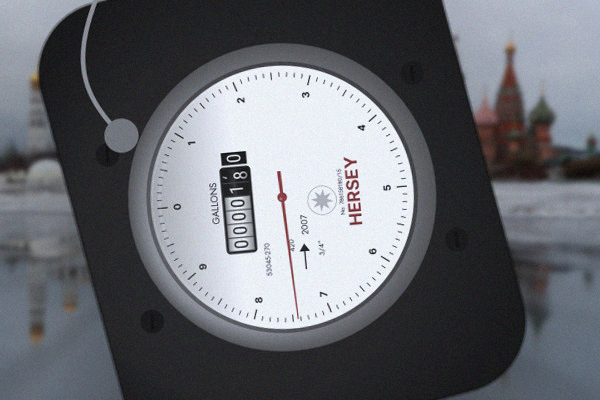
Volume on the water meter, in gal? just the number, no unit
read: 177.4
